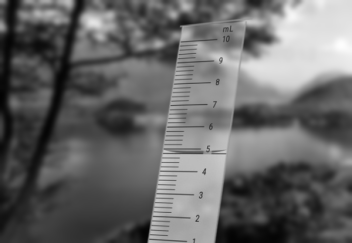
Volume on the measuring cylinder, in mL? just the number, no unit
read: 4.8
